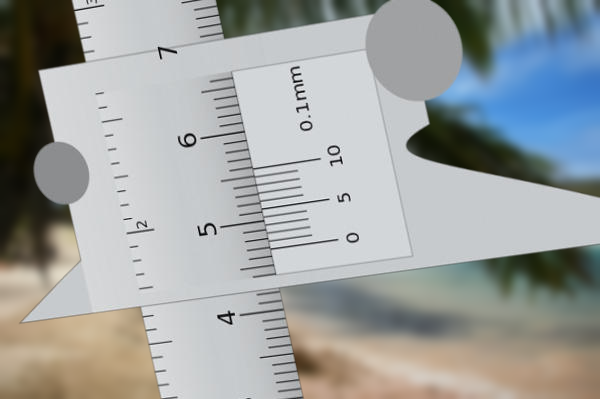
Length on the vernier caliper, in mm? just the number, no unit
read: 46.8
